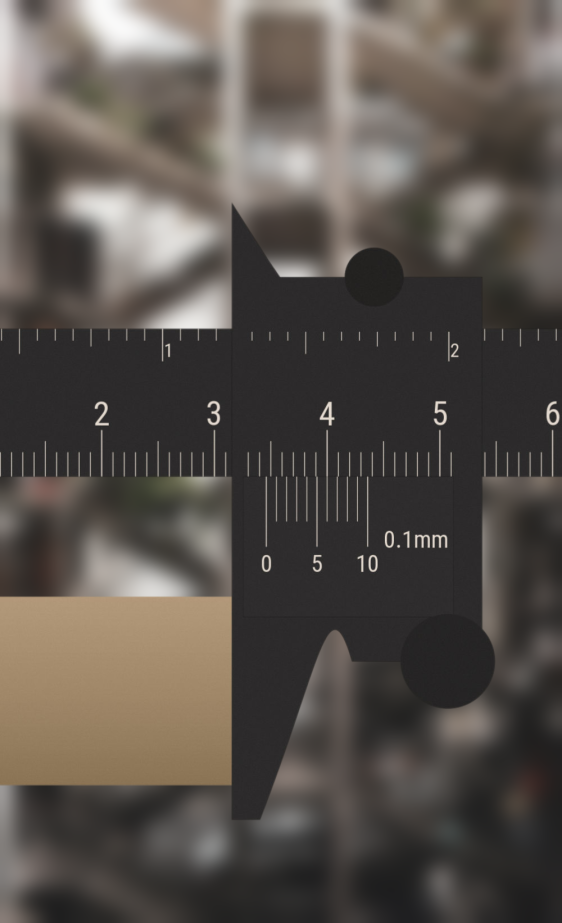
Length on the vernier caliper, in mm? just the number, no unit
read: 34.6
